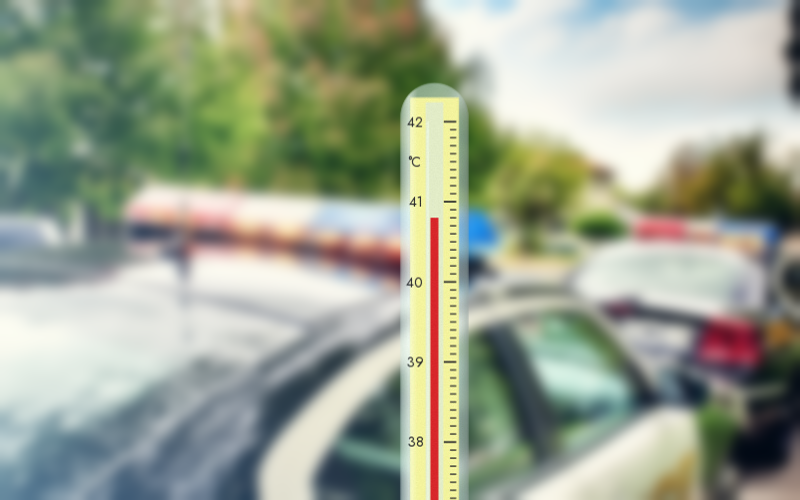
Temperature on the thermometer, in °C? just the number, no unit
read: 40.8
